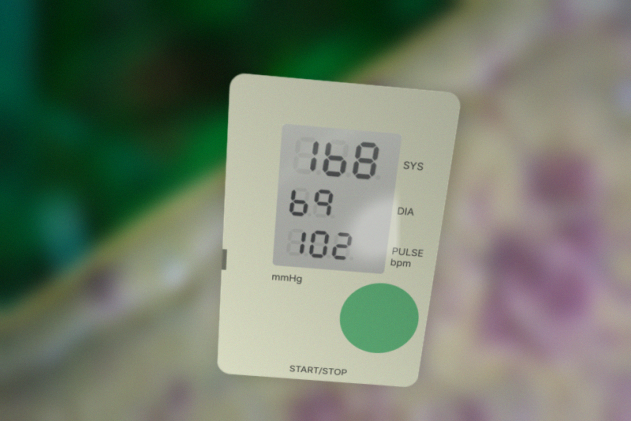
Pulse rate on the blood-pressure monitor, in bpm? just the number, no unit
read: 102
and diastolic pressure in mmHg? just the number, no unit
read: 69
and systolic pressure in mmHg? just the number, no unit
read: 168
